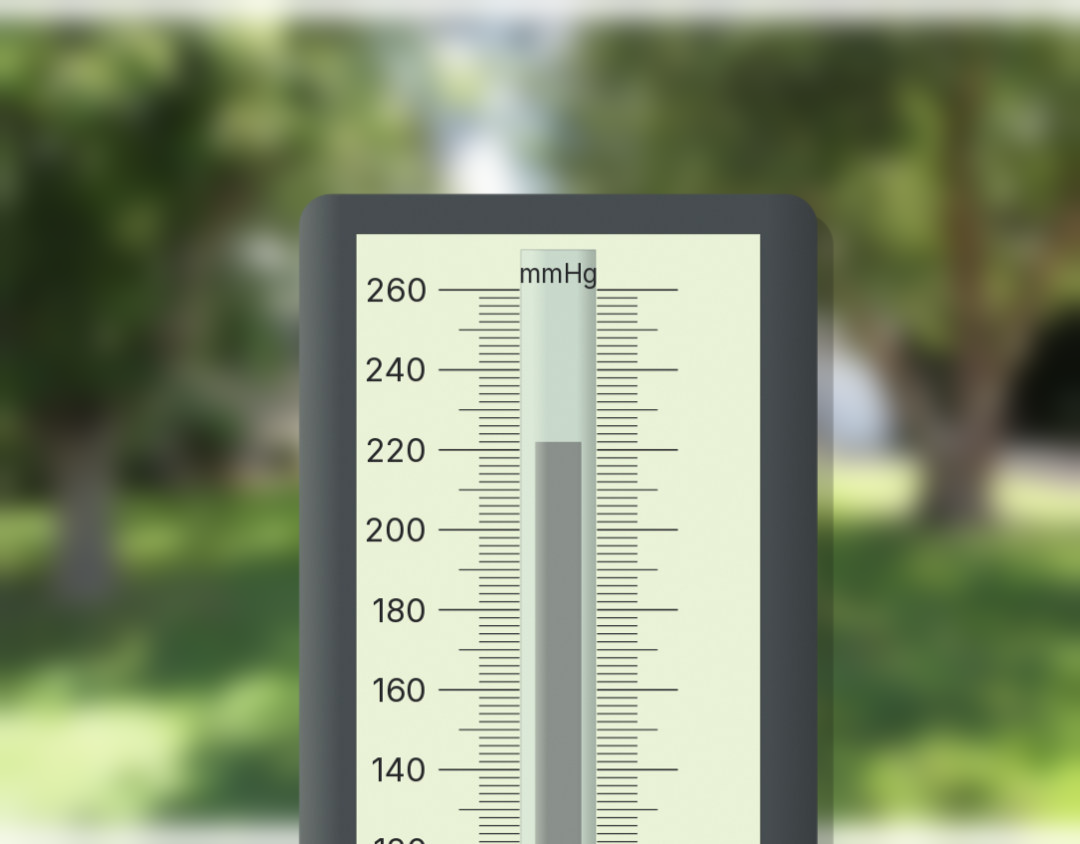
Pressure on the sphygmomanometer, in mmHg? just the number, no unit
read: 222
